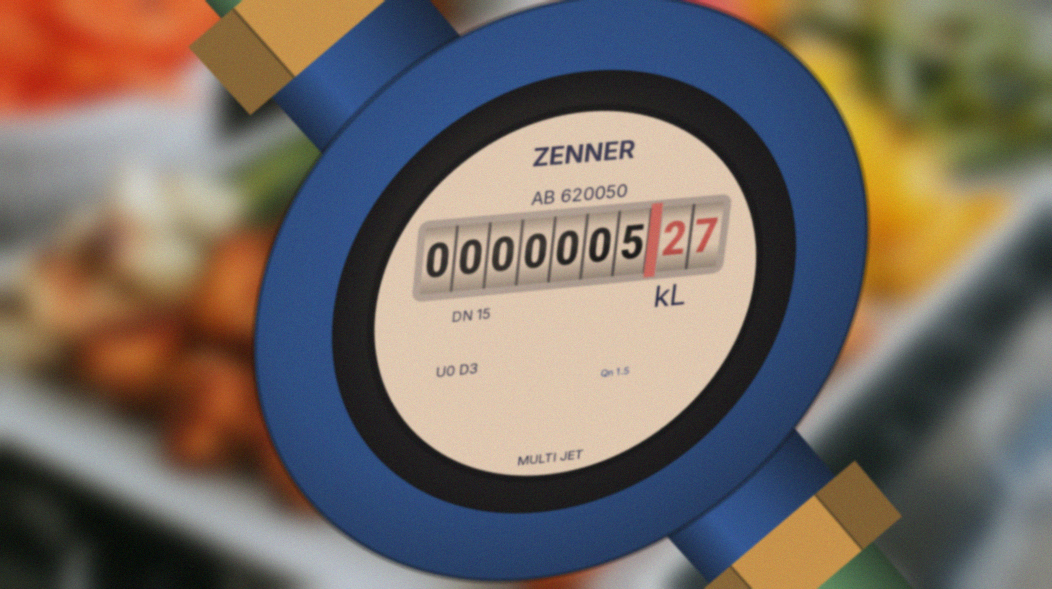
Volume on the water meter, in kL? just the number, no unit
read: 5.27
